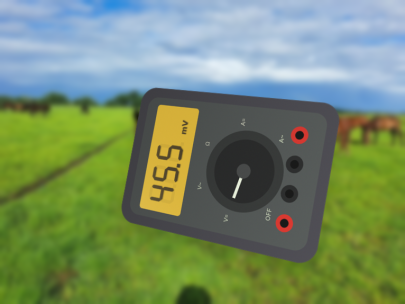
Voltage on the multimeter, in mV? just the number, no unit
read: 45.5
